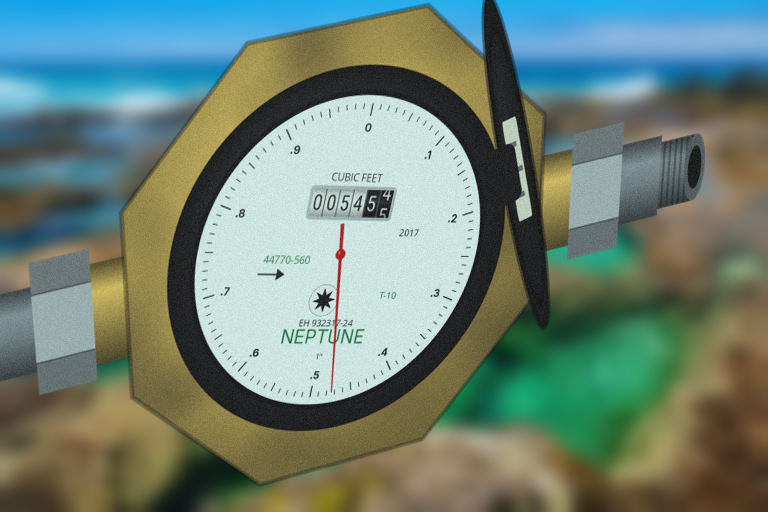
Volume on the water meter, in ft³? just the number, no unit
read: 5454.47
